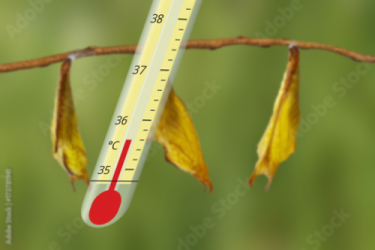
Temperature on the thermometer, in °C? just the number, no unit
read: 35.6
